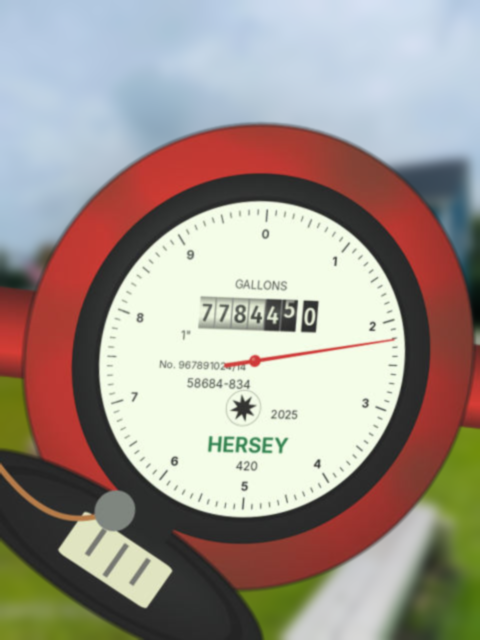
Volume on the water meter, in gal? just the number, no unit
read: 7784452.2
